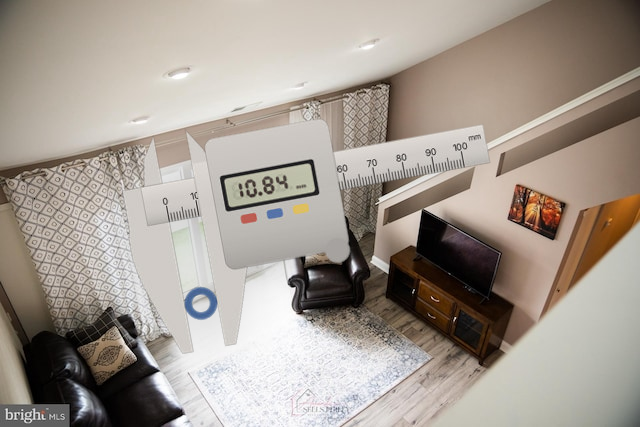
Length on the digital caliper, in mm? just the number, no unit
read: 10.84
